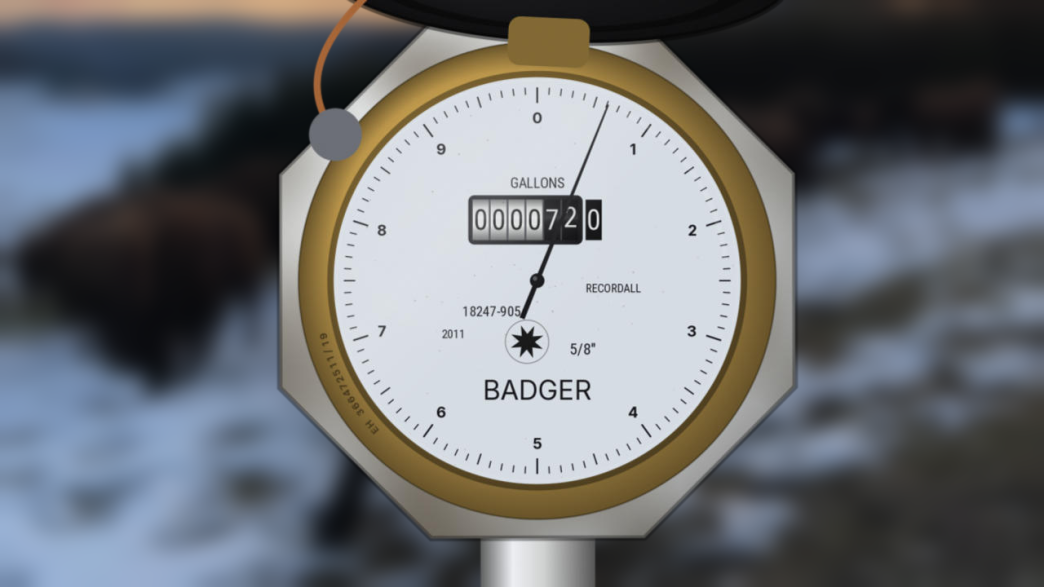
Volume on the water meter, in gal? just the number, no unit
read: 720.6
